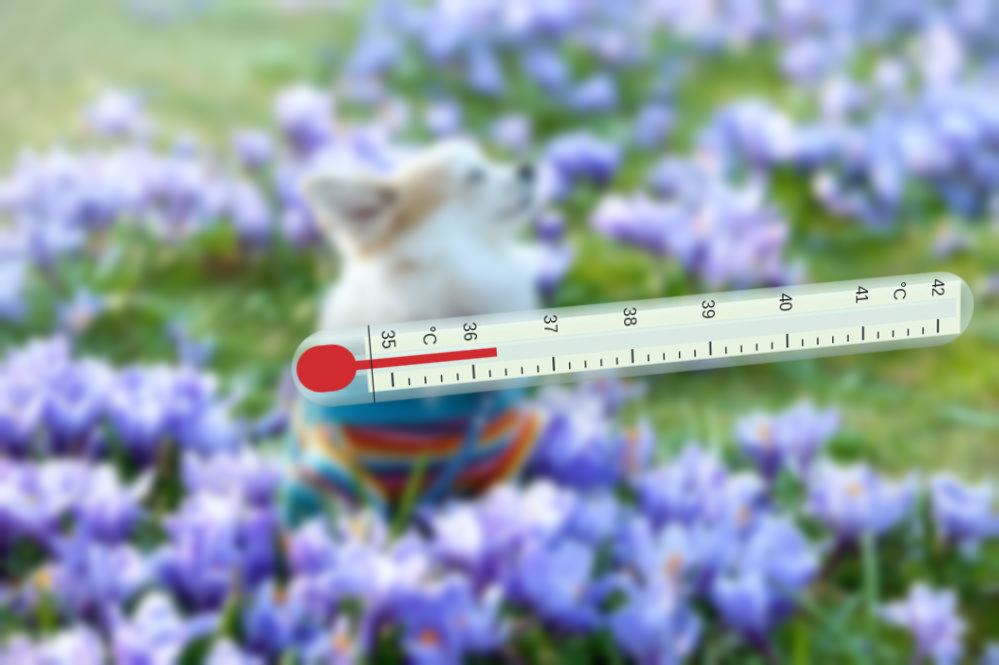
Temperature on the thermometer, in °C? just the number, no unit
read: 36.3
